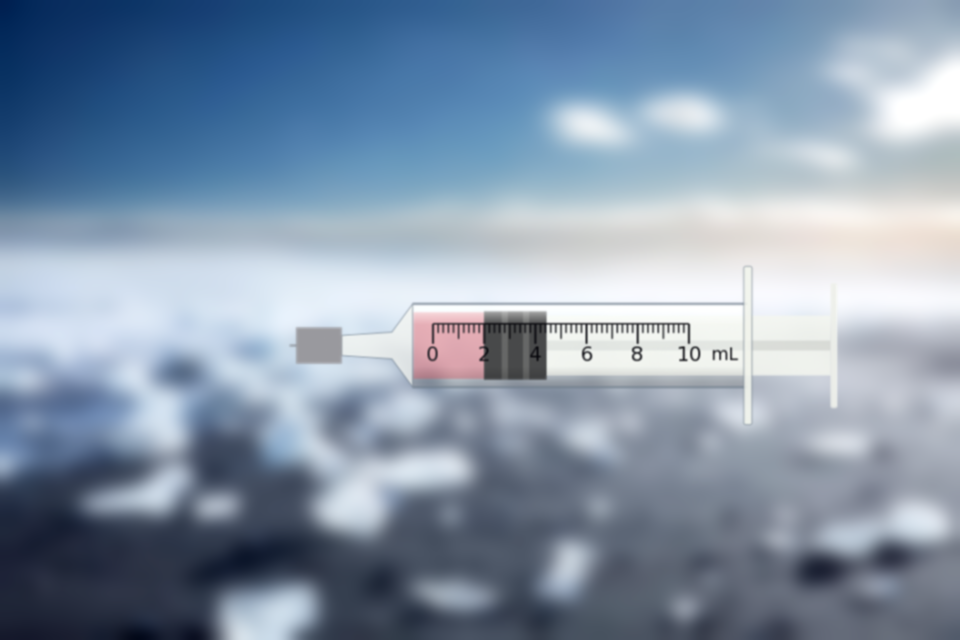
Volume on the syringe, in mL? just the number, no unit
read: 2
